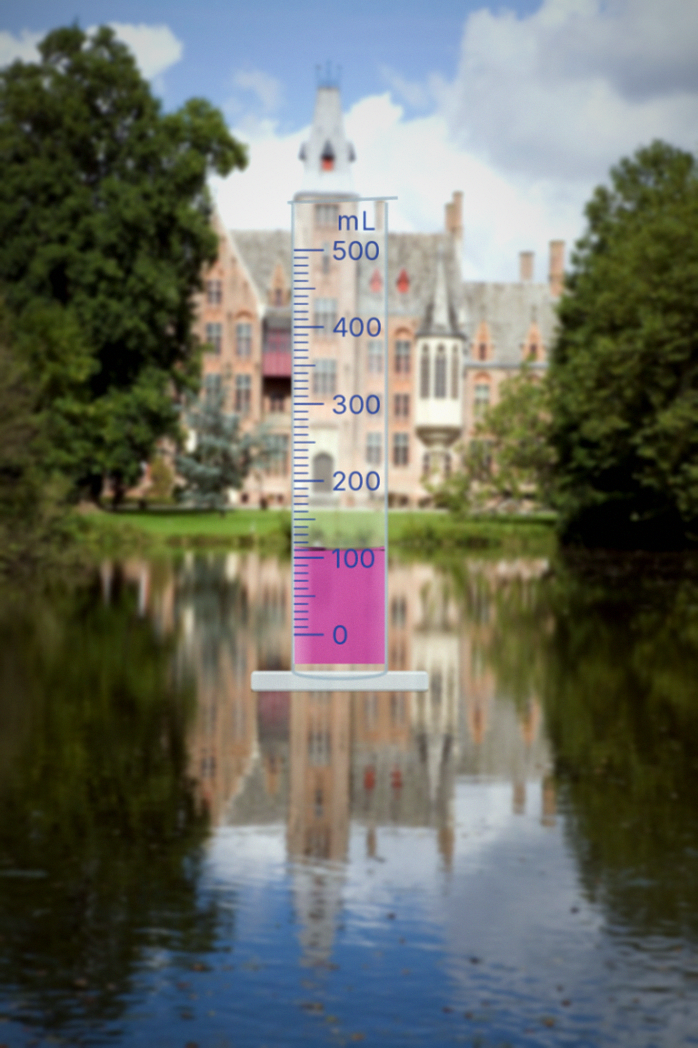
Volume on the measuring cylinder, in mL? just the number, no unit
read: 110
